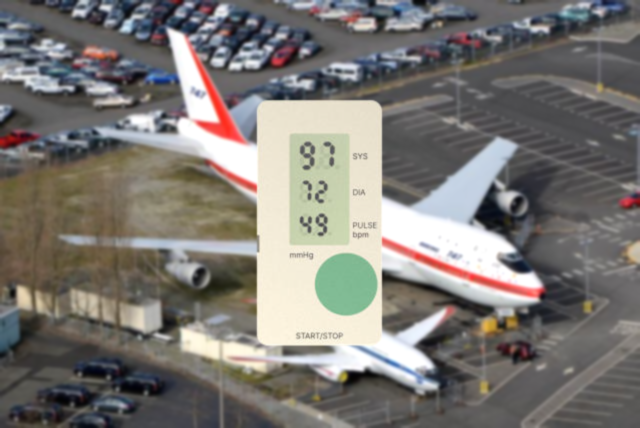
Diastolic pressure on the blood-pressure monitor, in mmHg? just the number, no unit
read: 72
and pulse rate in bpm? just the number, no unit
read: 49
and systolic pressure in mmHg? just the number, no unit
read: 97
